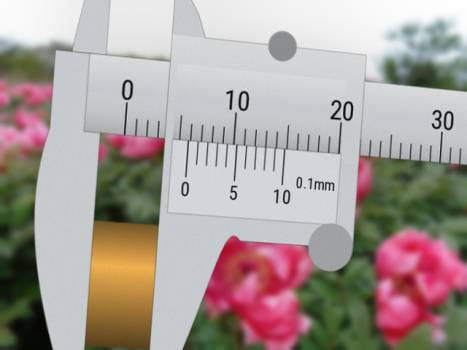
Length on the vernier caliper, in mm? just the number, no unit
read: 5.8
